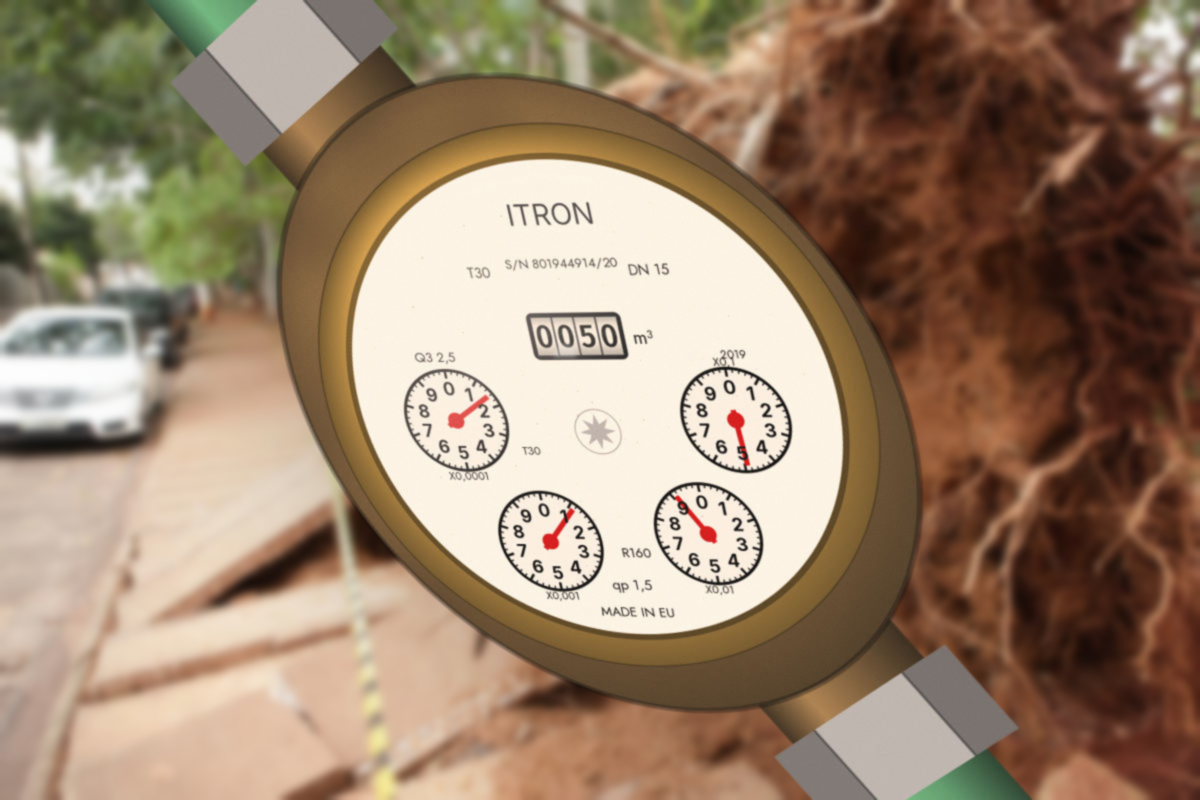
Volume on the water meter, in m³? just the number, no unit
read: 50.4911
